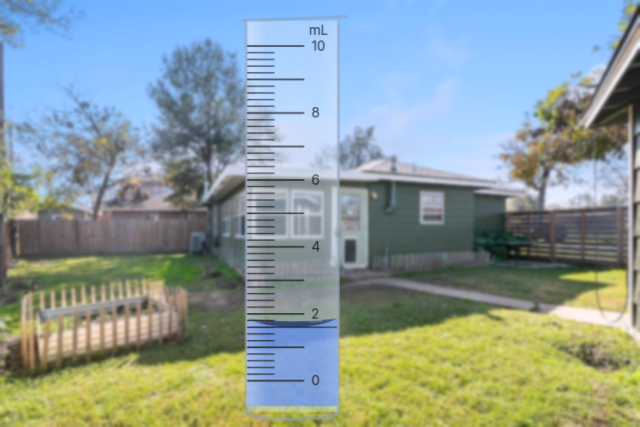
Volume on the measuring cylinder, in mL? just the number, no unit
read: 1.6
